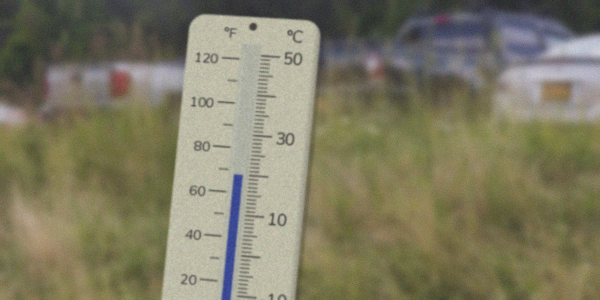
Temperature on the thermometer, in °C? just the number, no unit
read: 20
